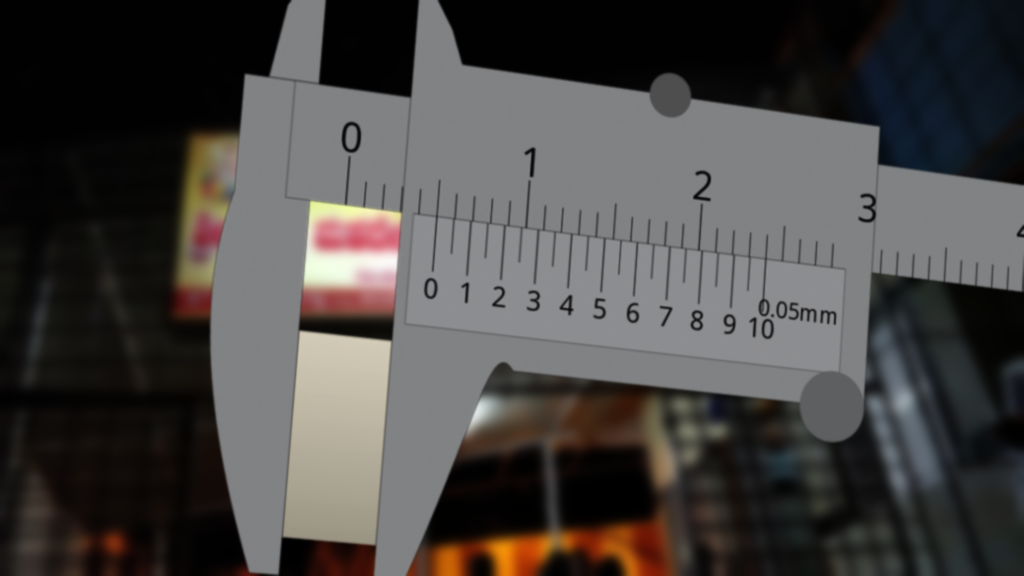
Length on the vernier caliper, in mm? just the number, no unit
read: 5.0
